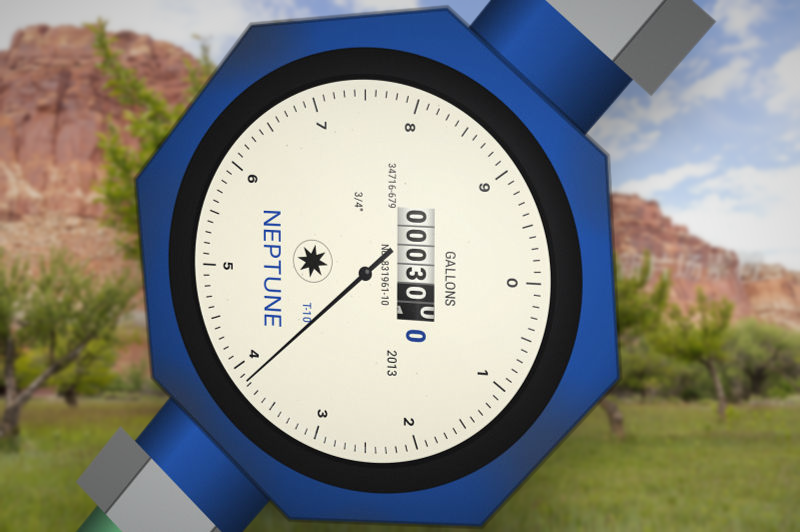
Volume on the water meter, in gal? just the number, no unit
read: 3003.8
